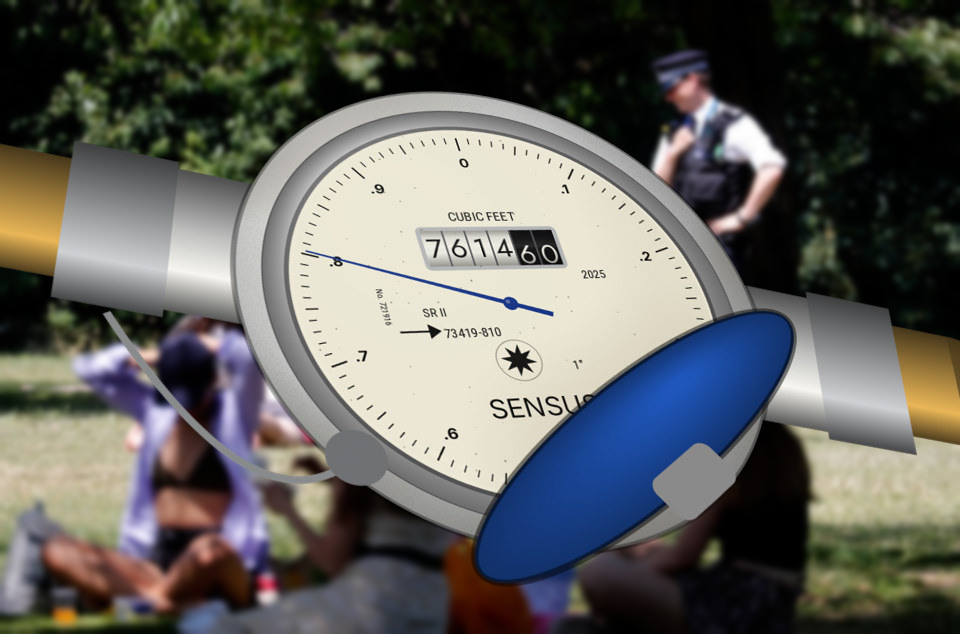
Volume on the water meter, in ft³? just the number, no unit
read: 761459.80
